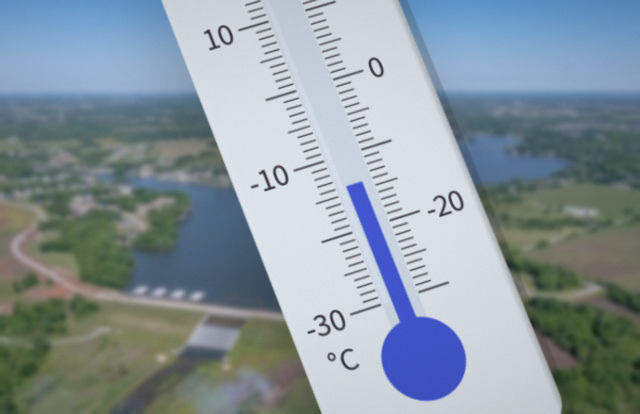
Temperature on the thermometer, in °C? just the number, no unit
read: -14
